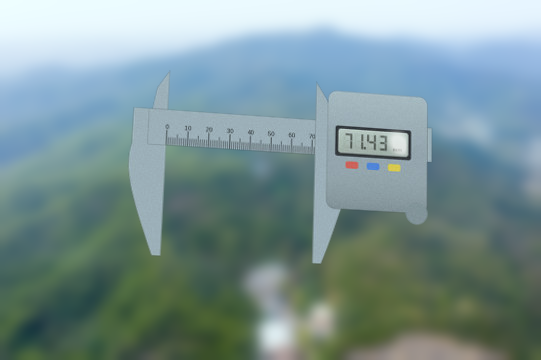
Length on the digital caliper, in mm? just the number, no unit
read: 71.43
